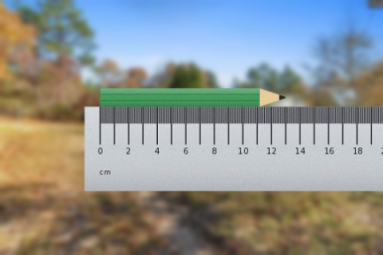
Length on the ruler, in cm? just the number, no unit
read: 13
